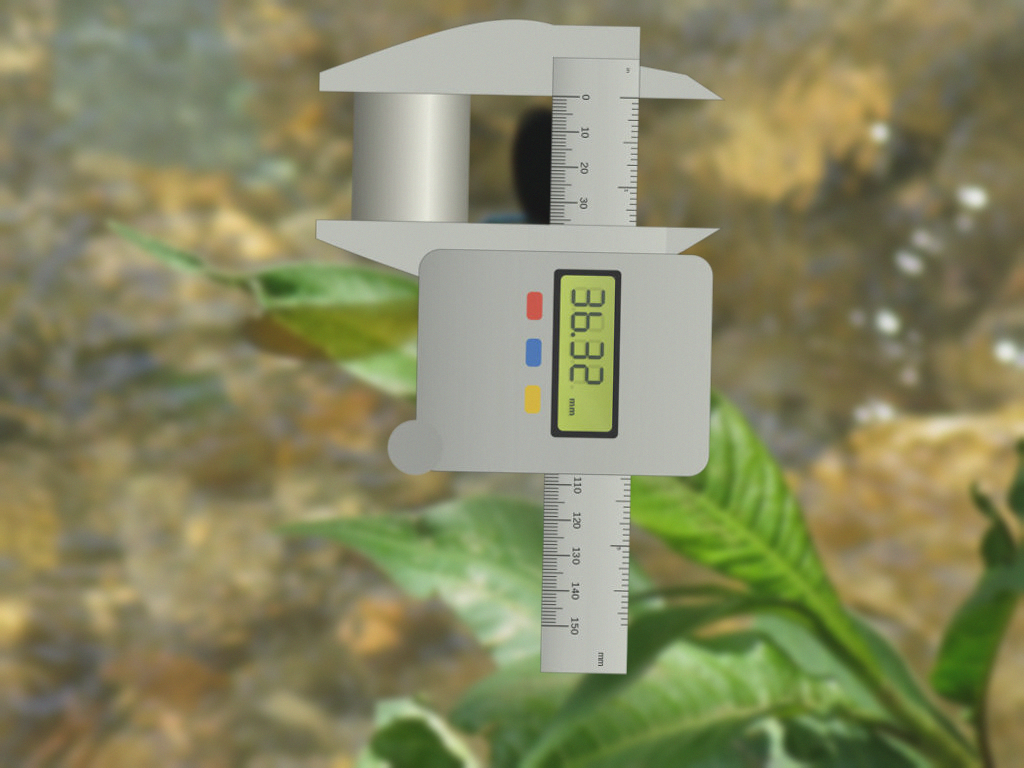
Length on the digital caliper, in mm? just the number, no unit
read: 36.32
